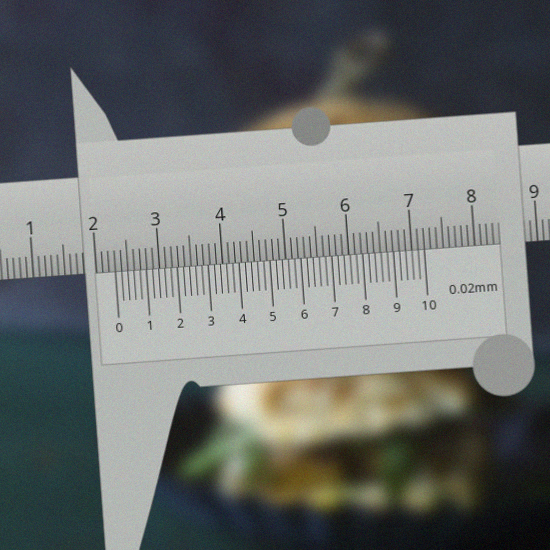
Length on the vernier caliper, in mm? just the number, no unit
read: 23.0
